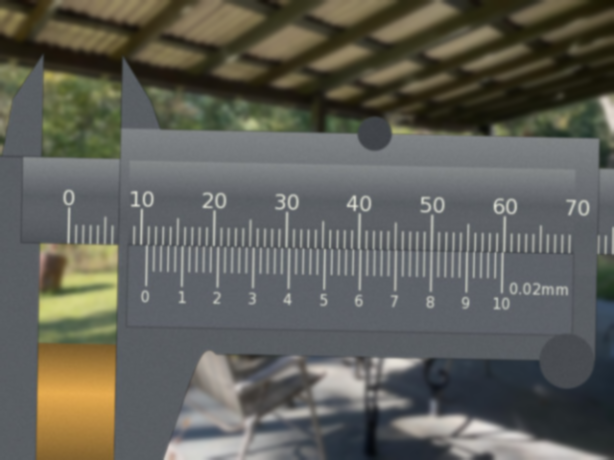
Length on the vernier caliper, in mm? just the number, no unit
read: 10.8
